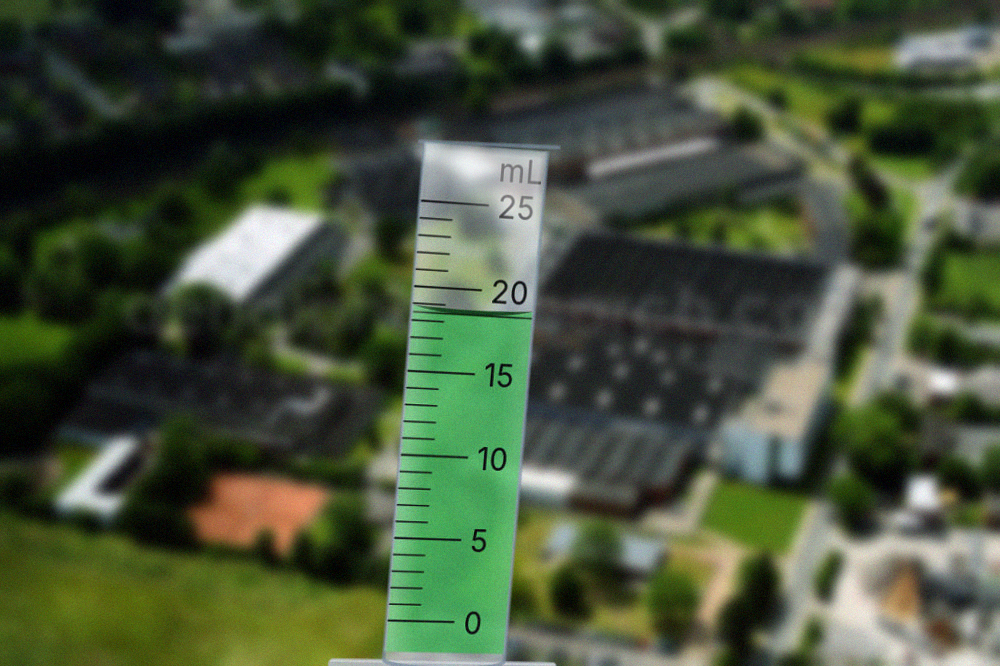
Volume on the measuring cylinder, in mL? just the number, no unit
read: 18.5
